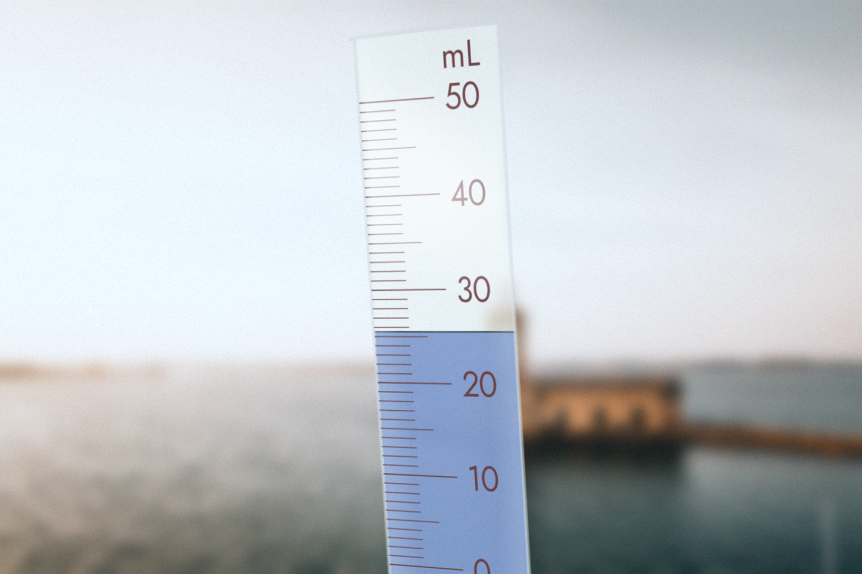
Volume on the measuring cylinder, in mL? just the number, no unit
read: 25.5
